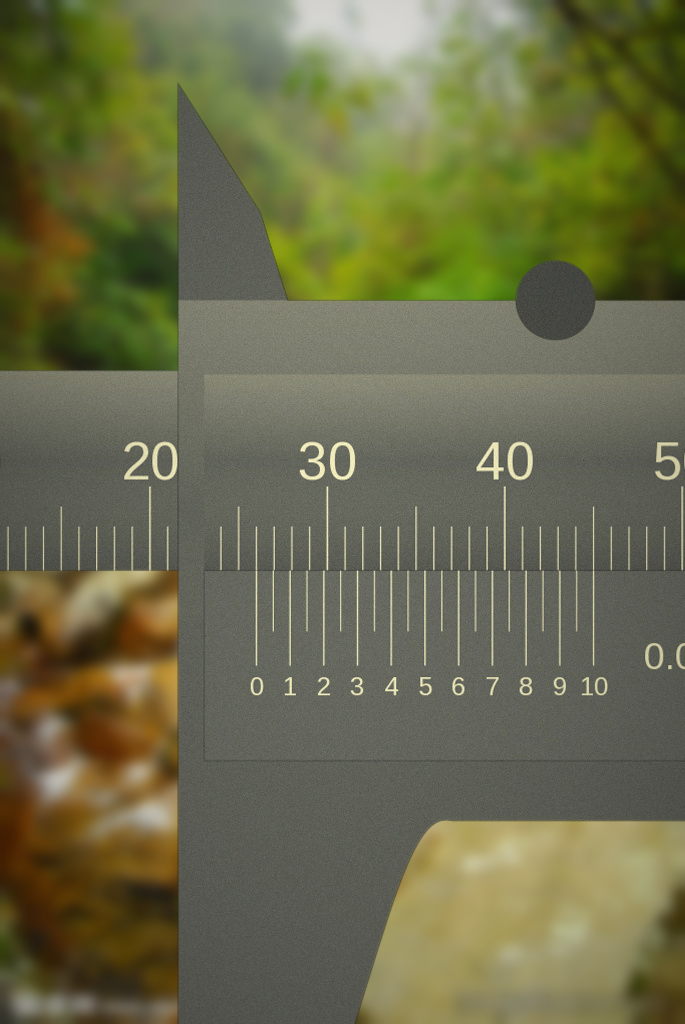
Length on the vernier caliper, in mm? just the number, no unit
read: 26.0
